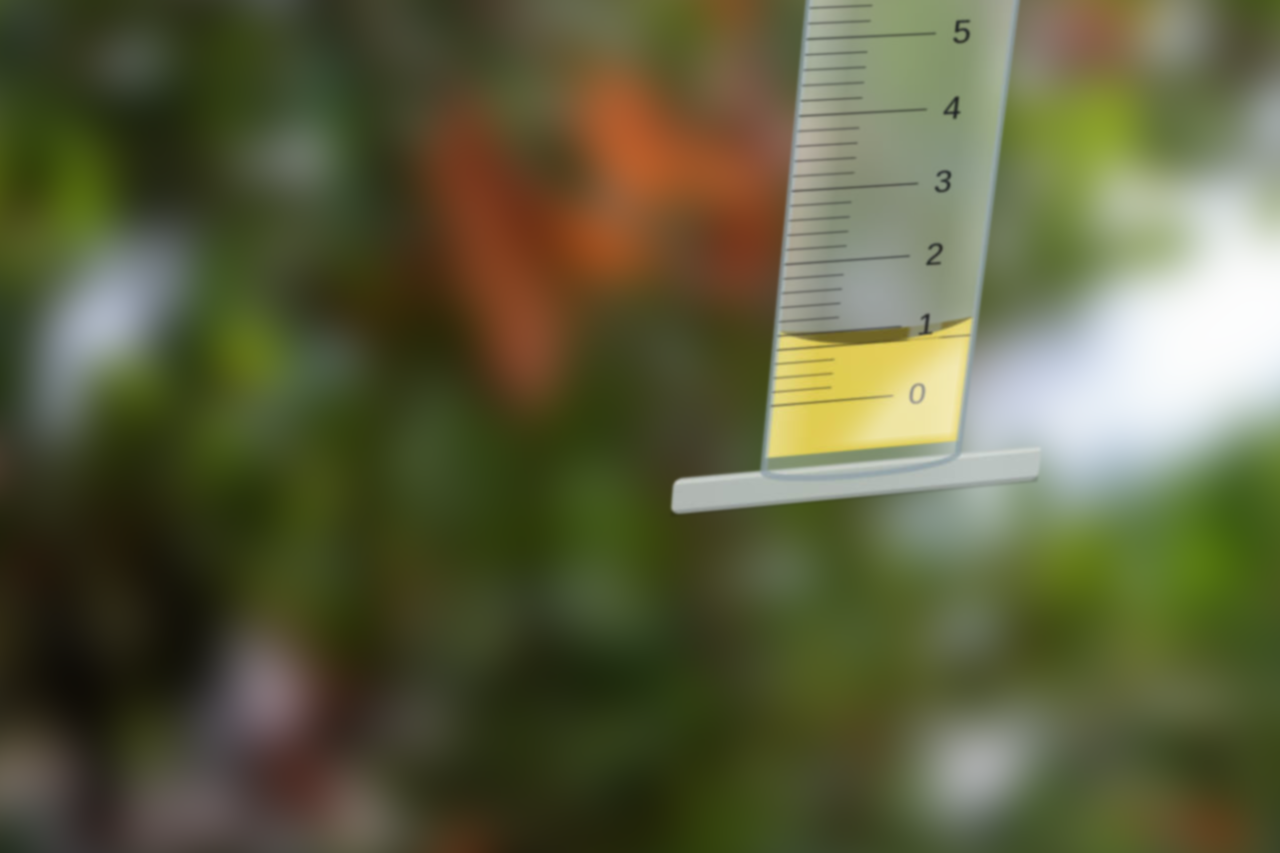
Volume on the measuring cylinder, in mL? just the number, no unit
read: 0.8
